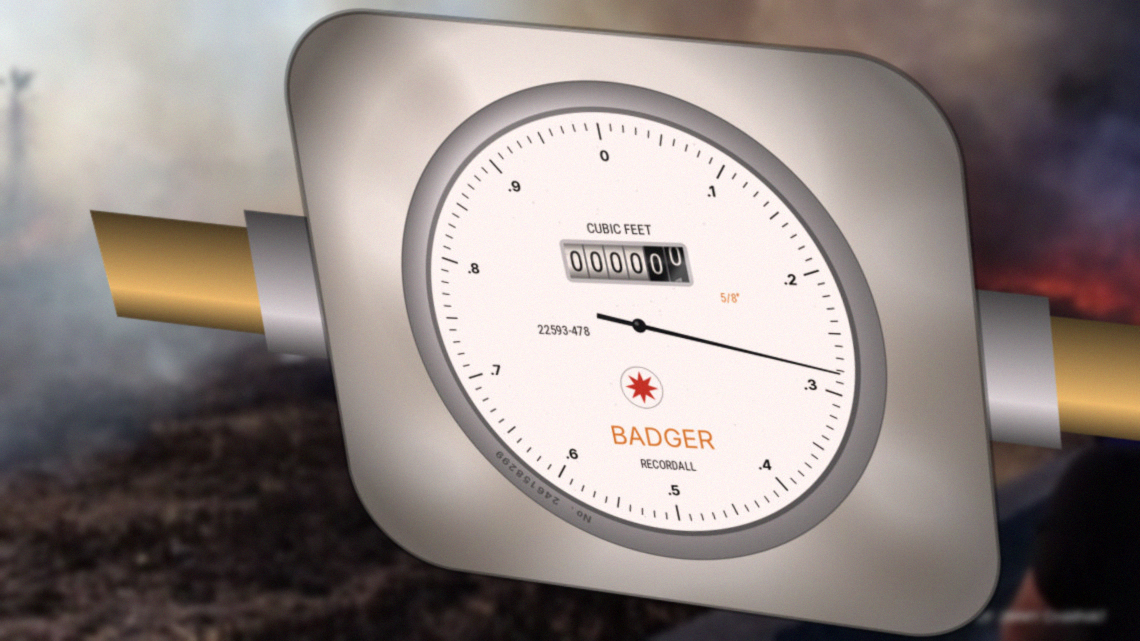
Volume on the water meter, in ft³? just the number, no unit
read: 0.28
